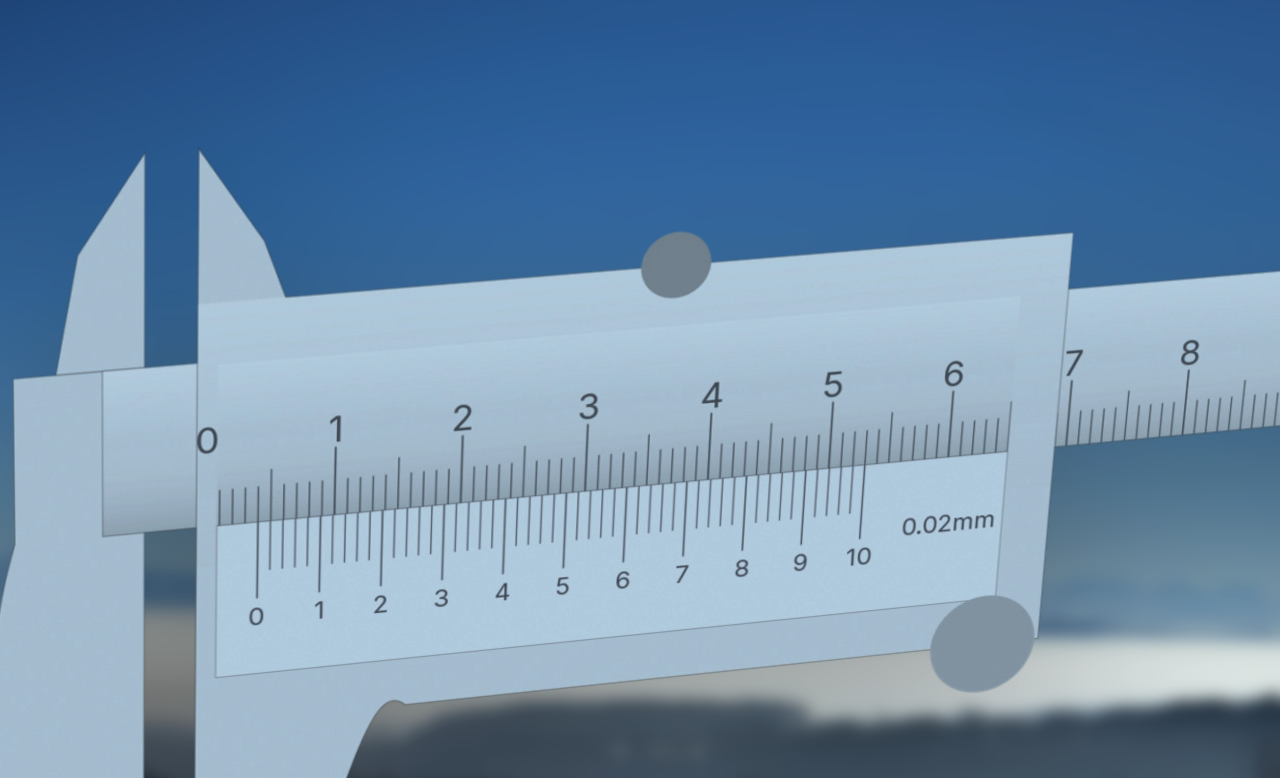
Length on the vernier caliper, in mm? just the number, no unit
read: 4.0
